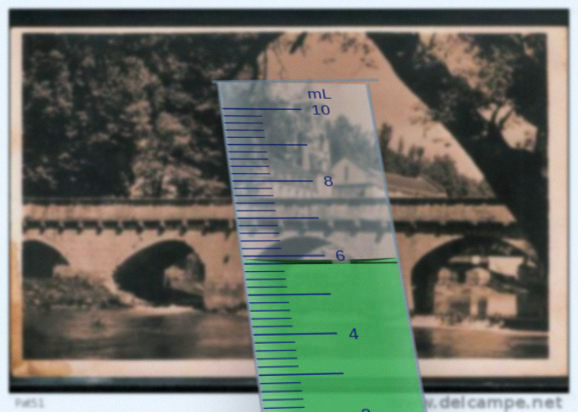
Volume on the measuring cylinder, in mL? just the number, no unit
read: 5.8
